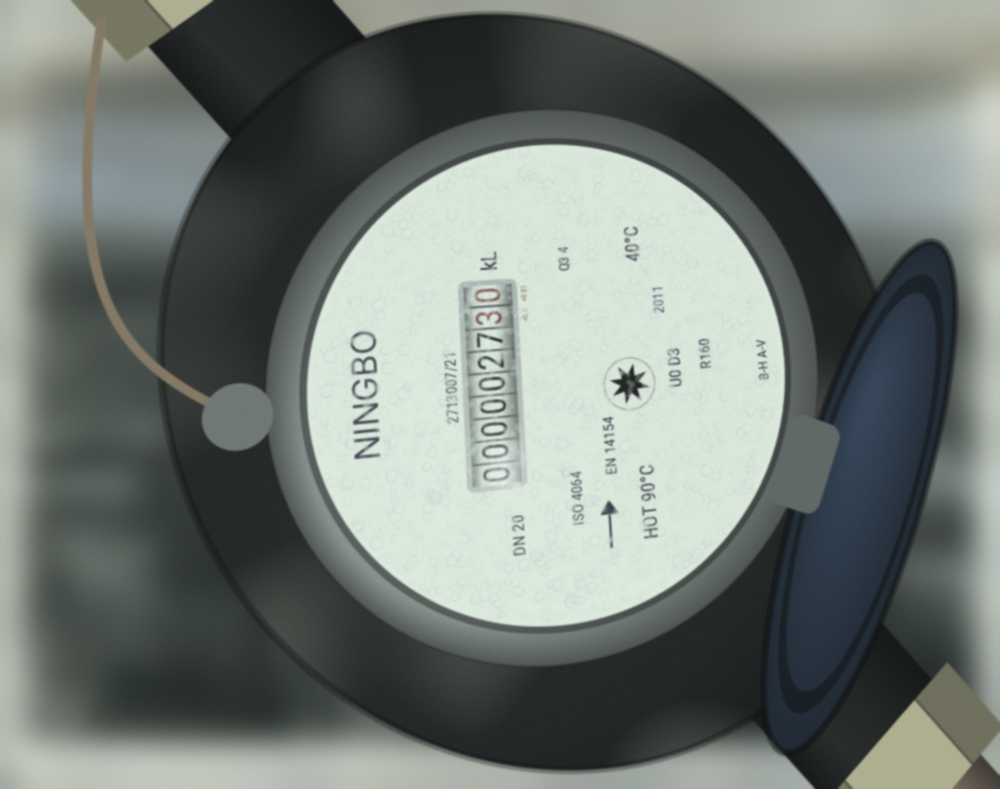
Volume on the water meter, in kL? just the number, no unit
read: 27.30
